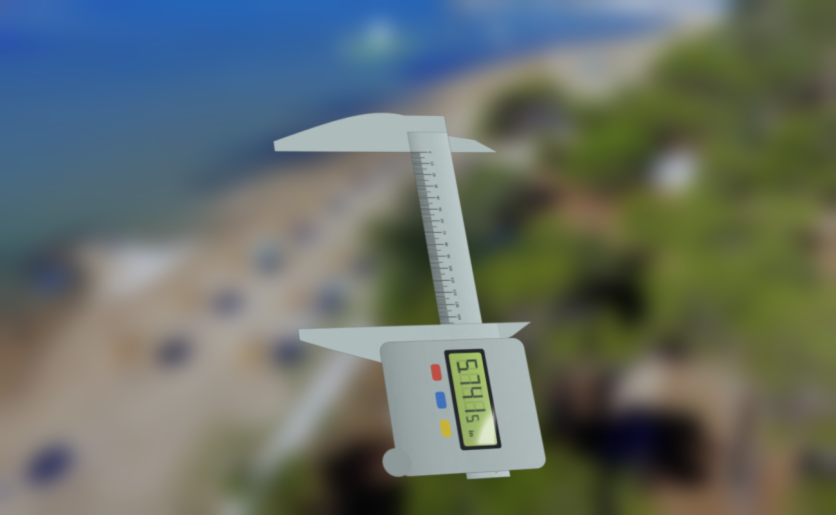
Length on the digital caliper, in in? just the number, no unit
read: 5.7415
